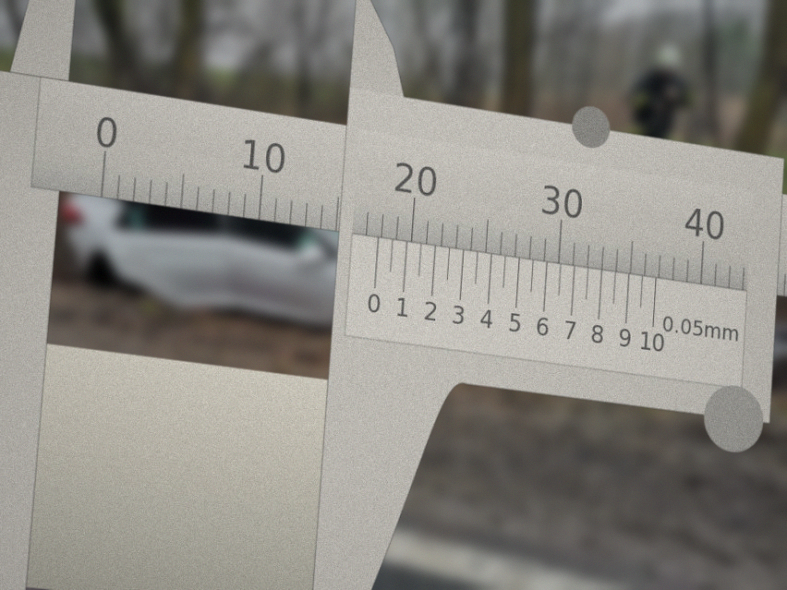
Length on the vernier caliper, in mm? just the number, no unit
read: 17.8
